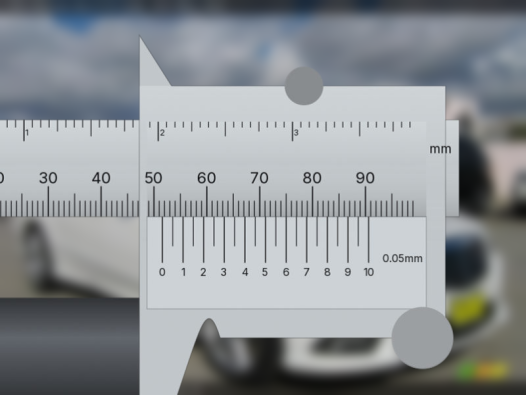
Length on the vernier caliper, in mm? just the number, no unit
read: 51.6
